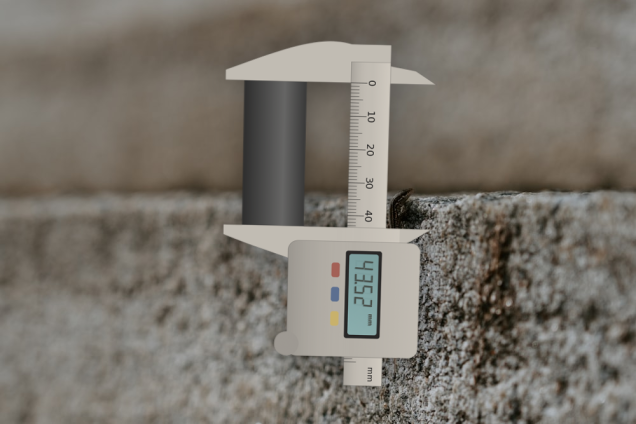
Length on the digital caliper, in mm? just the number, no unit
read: 43.52
